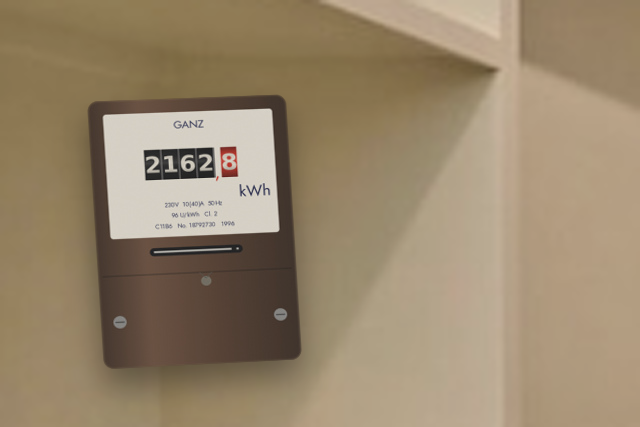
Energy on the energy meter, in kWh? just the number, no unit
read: 2162.8
